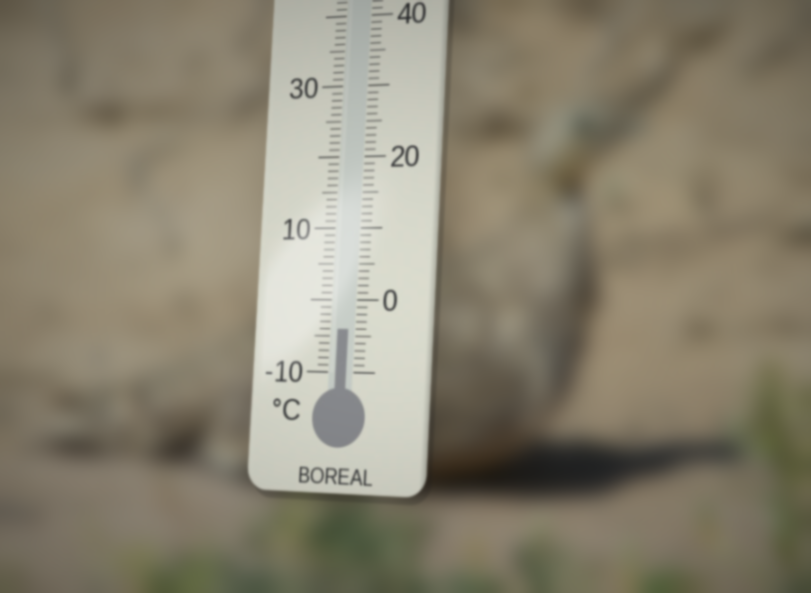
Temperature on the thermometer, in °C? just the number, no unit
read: -4
